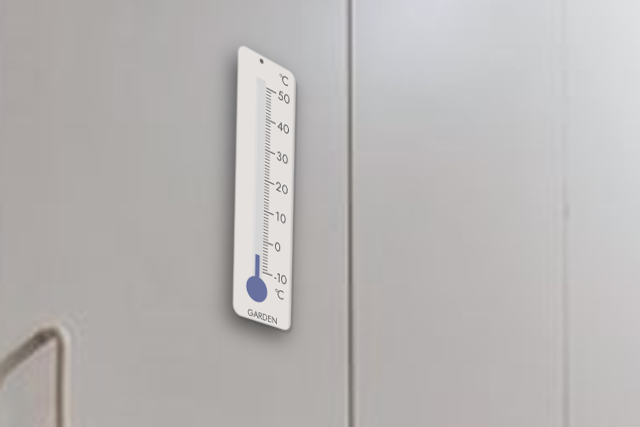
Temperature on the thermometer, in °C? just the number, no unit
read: -5
